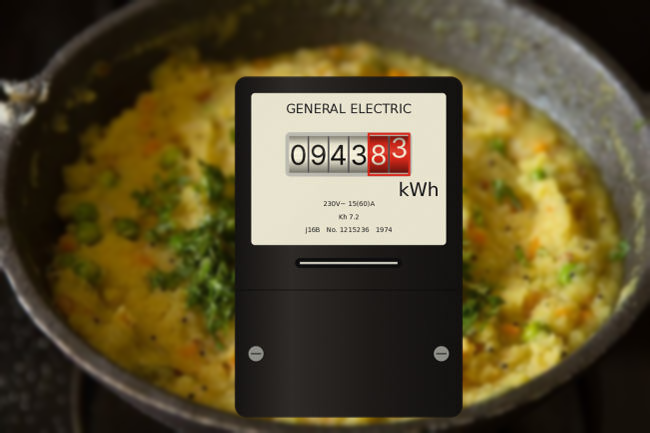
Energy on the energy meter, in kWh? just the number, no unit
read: 943.83
